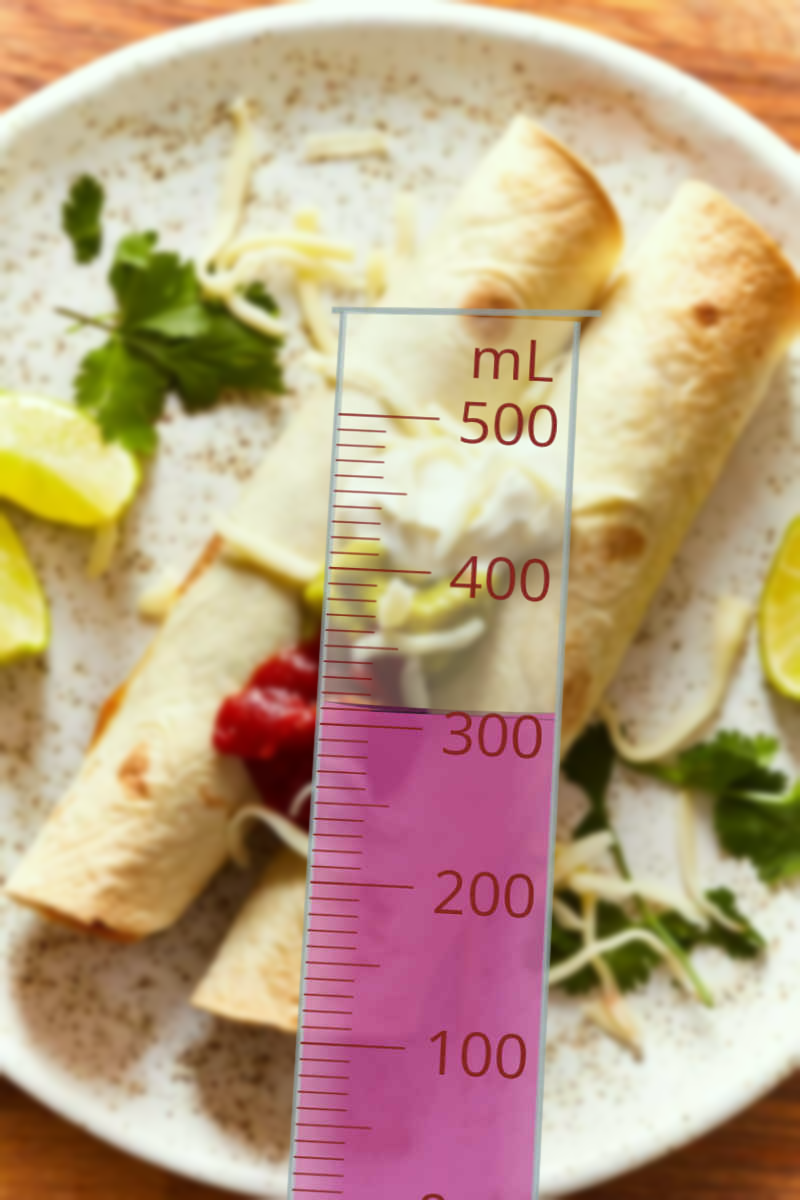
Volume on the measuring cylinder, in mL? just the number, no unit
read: 310
